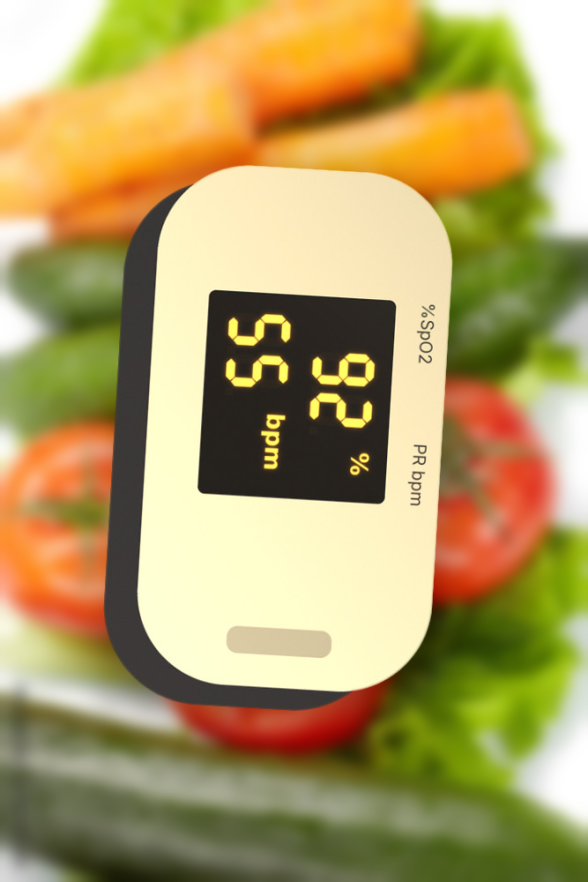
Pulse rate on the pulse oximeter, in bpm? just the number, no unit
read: 55
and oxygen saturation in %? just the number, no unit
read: 92
